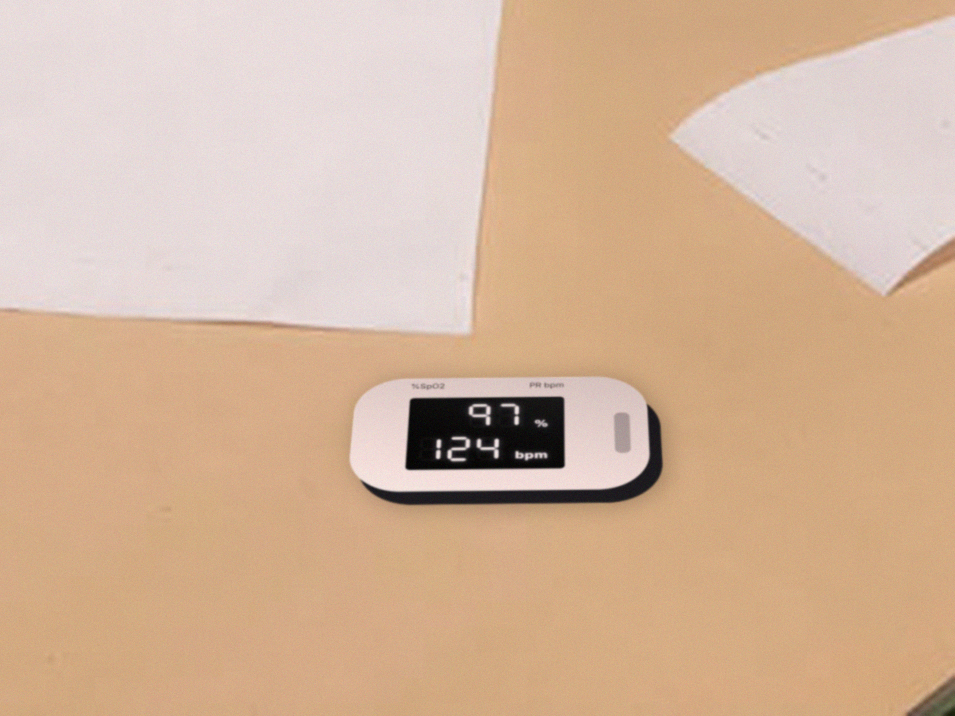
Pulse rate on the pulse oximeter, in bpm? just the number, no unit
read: 124
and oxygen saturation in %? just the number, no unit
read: 97
